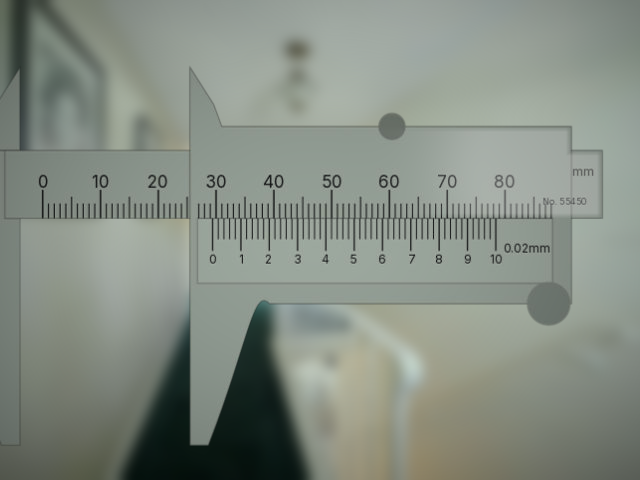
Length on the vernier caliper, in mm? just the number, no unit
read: 29.4
